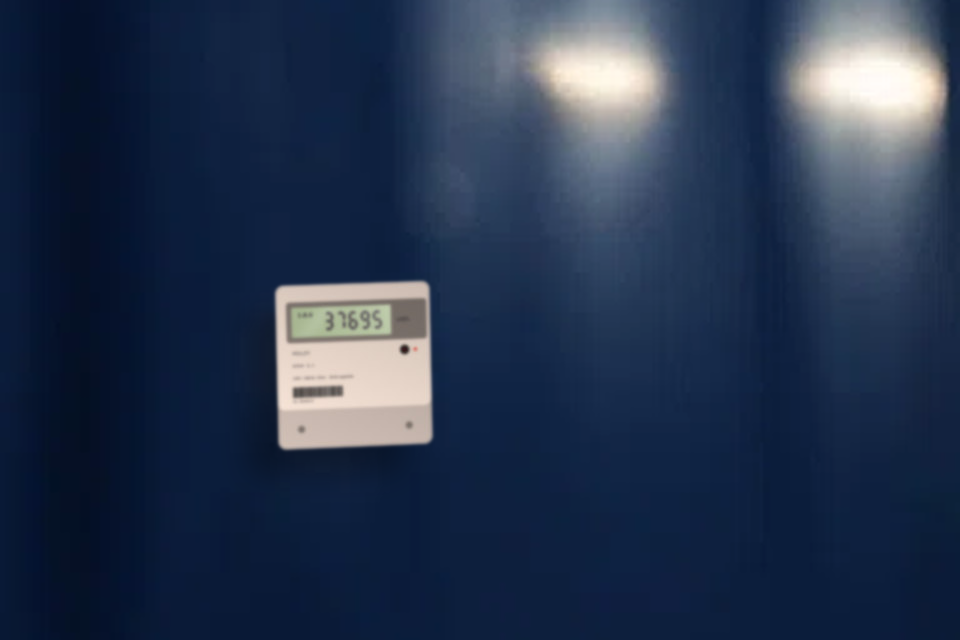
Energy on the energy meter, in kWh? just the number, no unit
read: 37695
